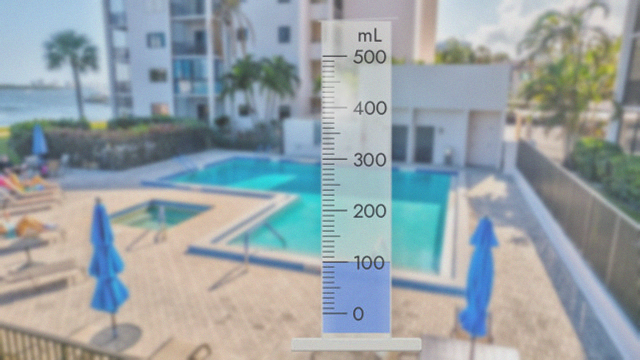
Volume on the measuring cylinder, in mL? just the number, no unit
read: 100
